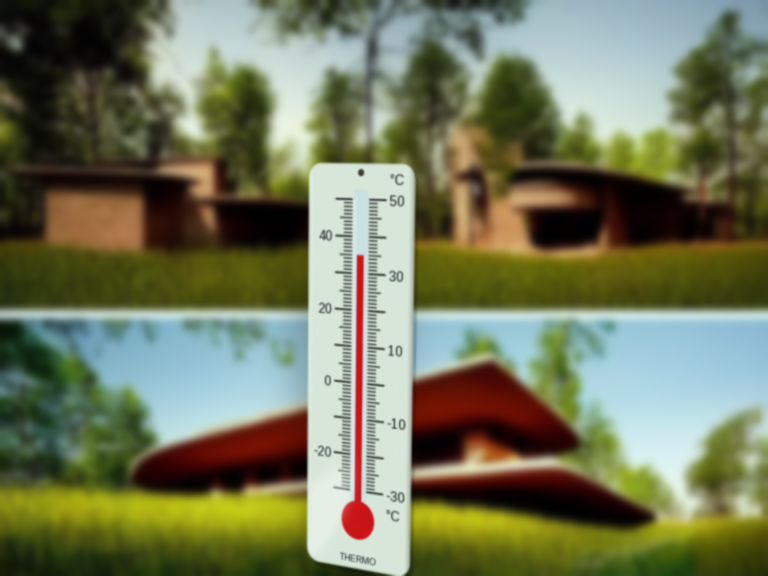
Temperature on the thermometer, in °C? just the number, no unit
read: 35
